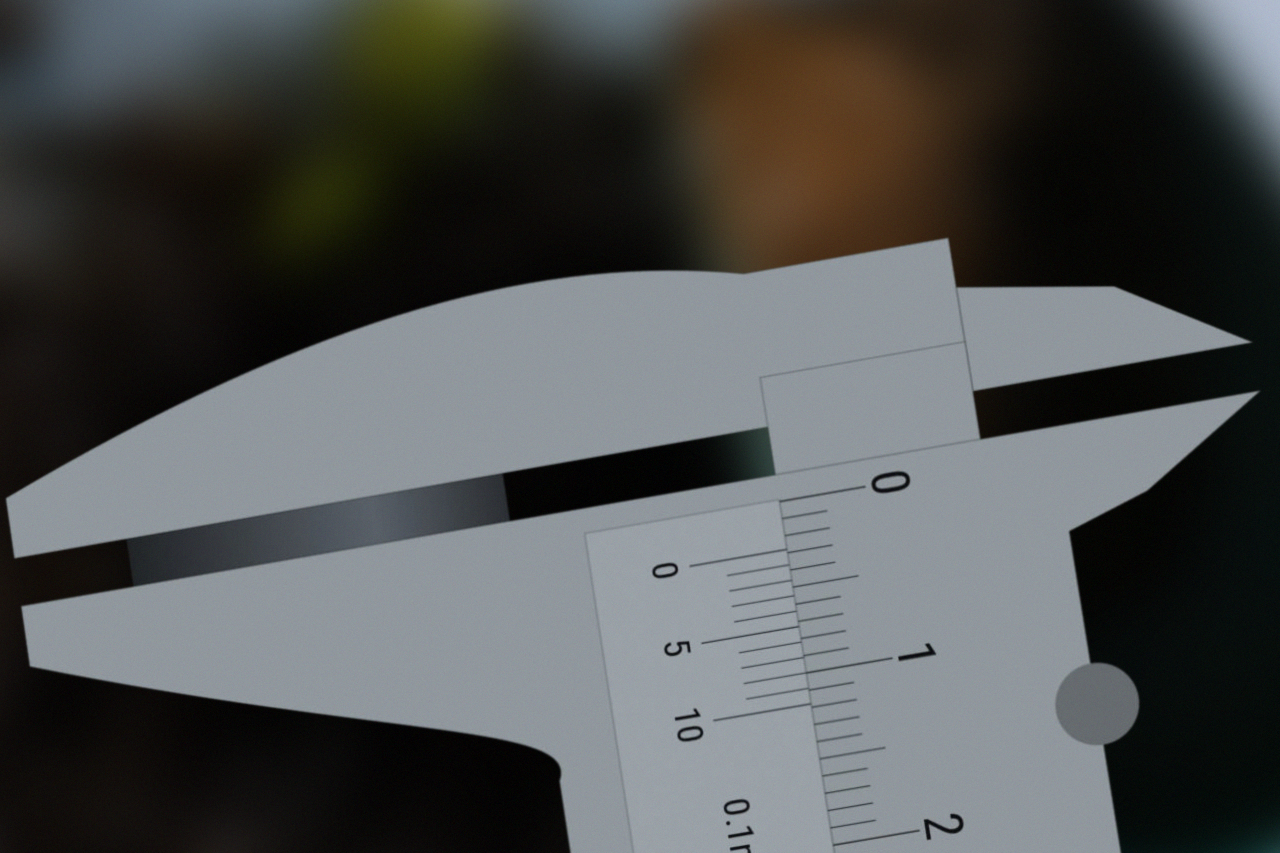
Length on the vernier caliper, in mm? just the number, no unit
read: 2.8
